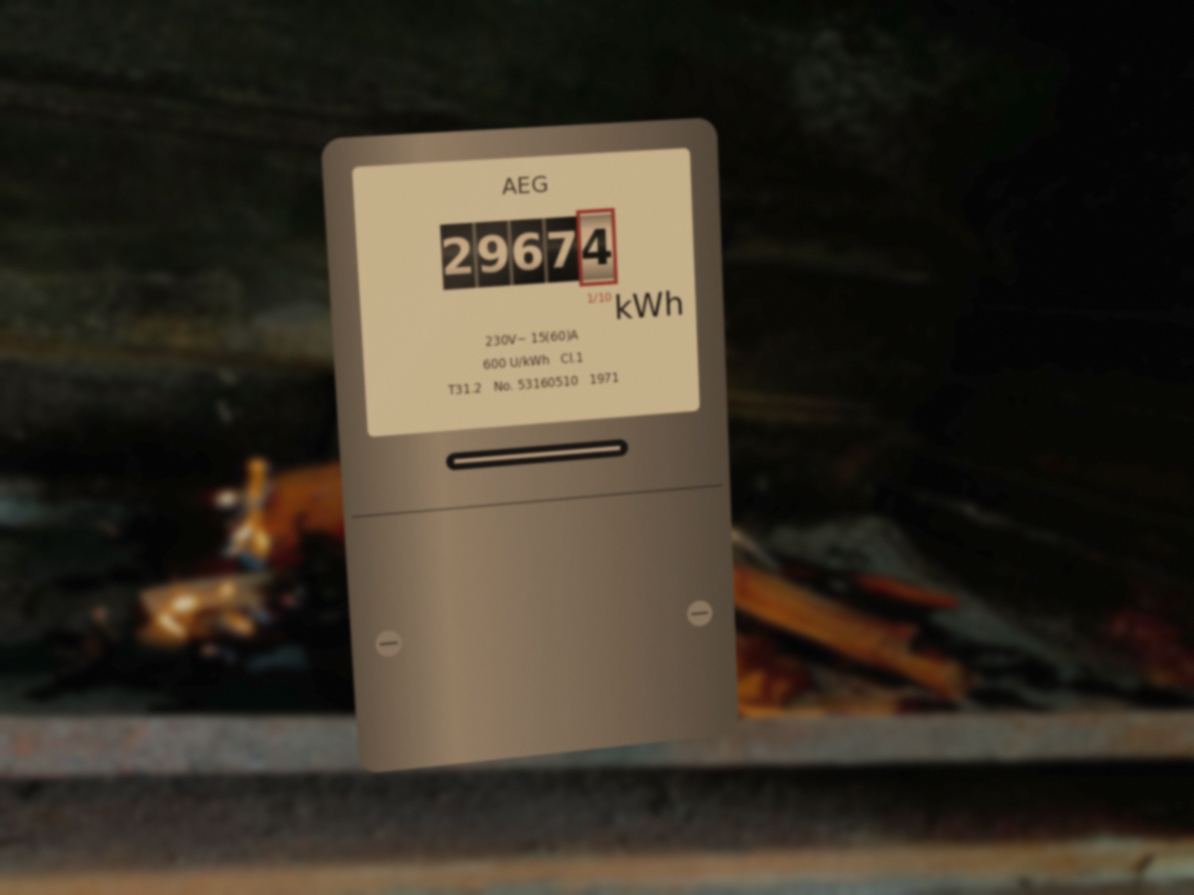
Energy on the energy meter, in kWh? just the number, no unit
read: 2967.4
